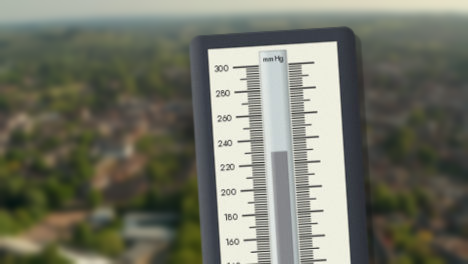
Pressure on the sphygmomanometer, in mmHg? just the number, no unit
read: 230
